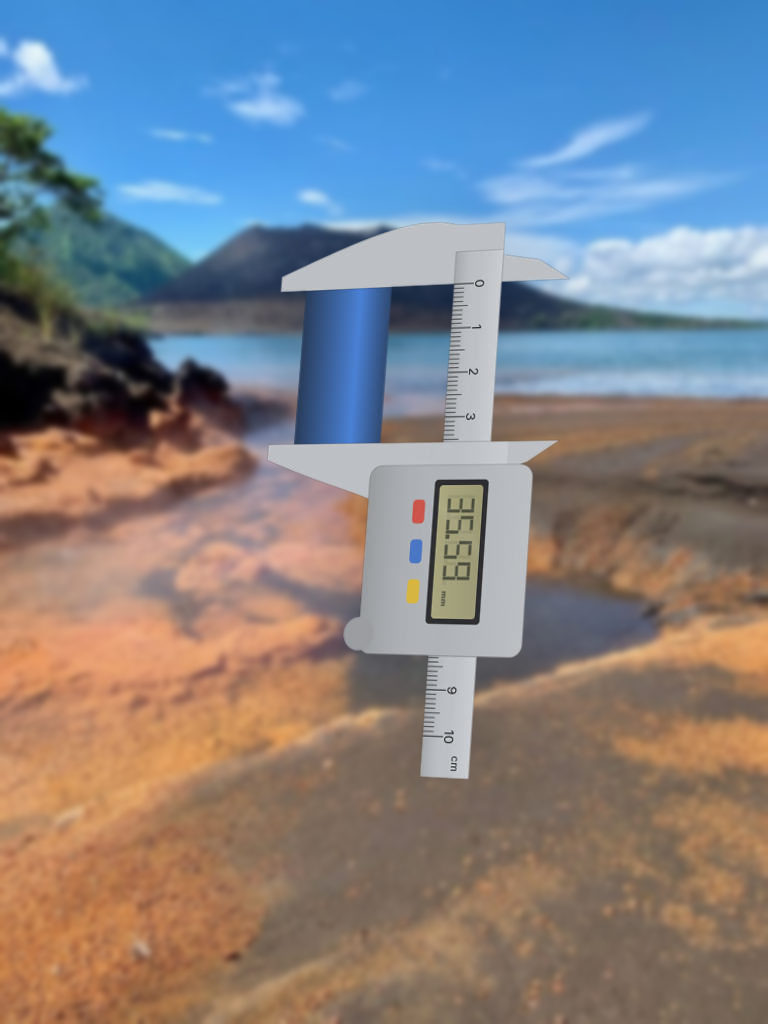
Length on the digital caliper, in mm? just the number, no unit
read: 35.59
